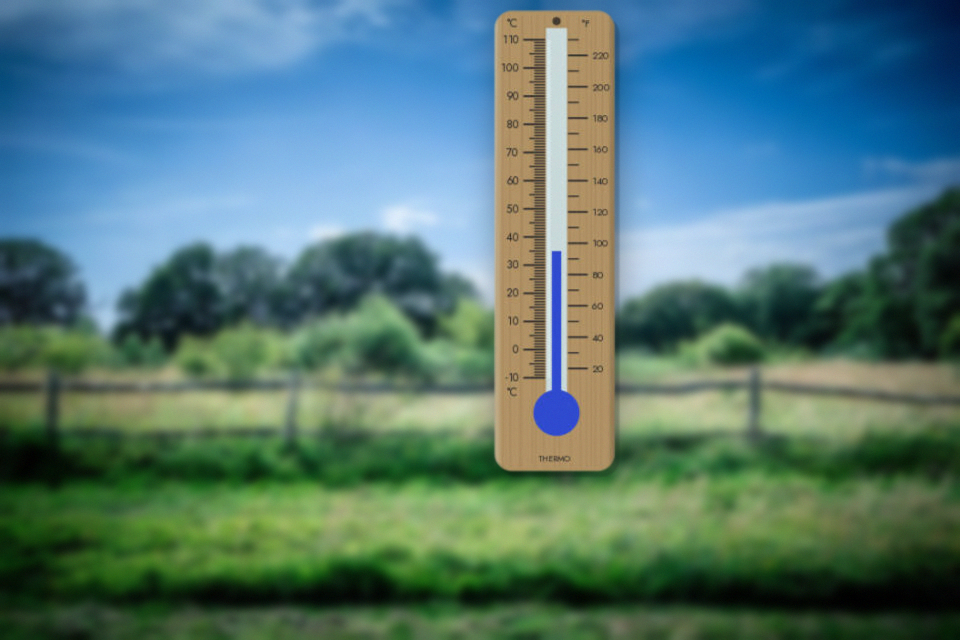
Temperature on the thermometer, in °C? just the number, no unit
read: 35
